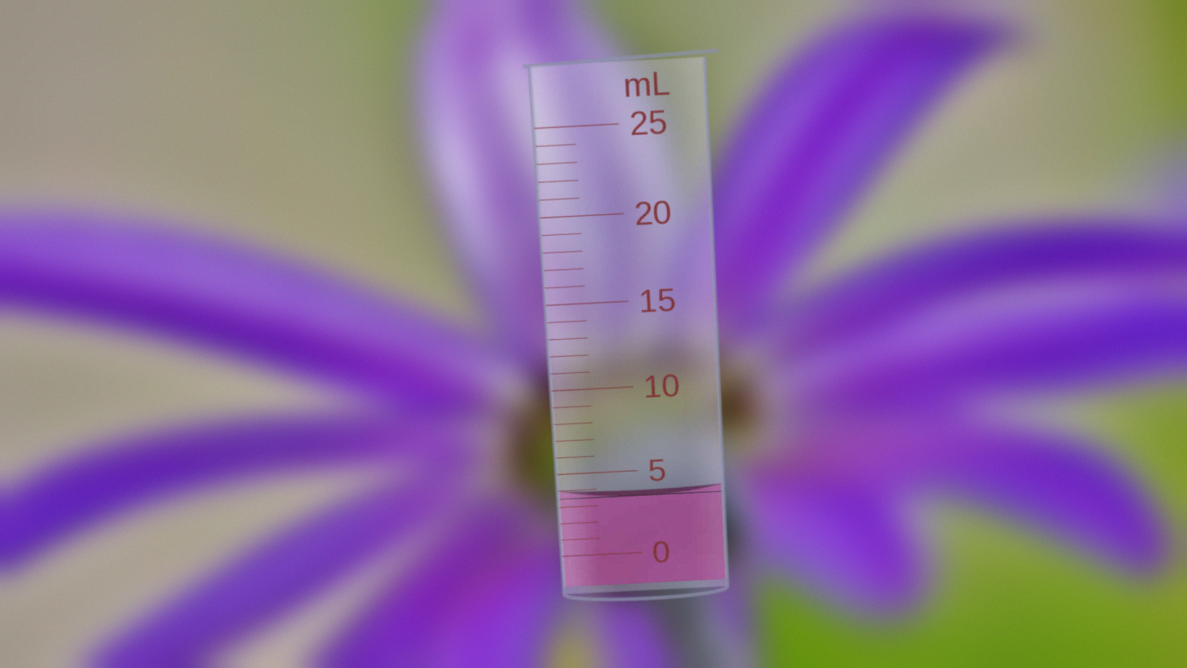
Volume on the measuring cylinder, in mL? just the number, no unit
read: 3.5
